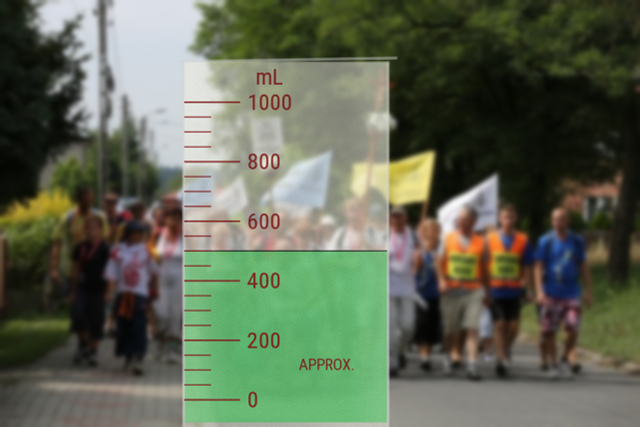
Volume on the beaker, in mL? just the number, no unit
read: 500
